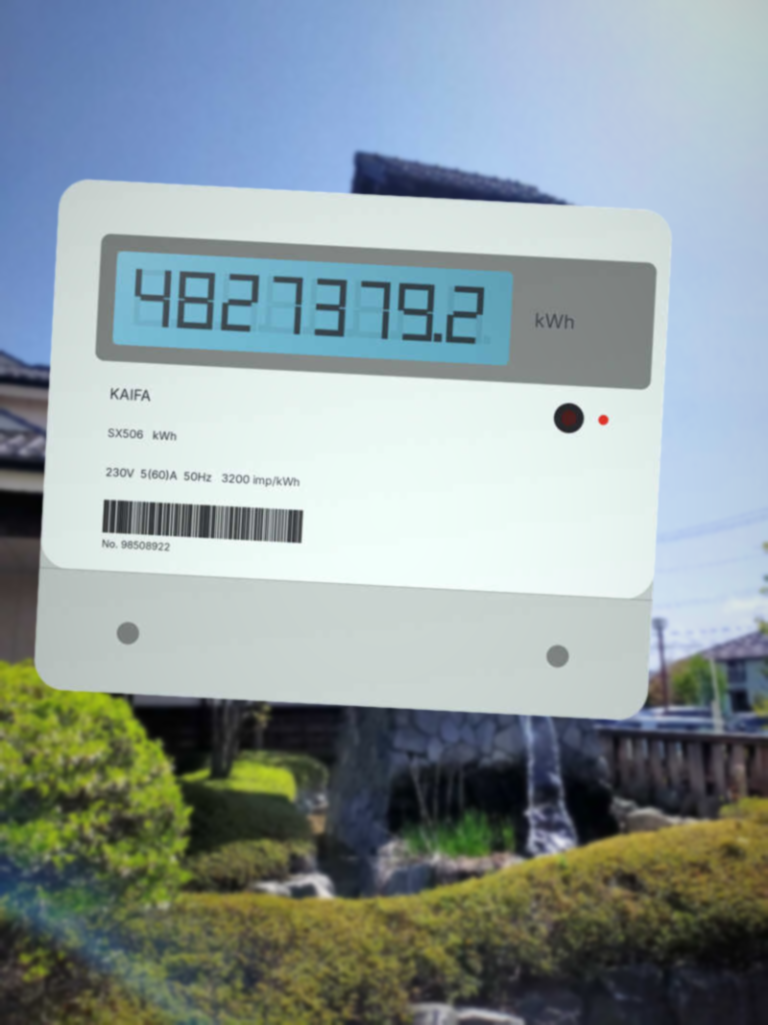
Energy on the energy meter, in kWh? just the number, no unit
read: 4827379.2
